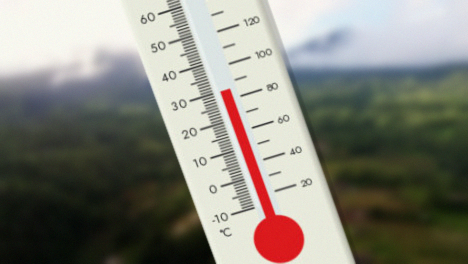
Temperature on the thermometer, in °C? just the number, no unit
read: 30
